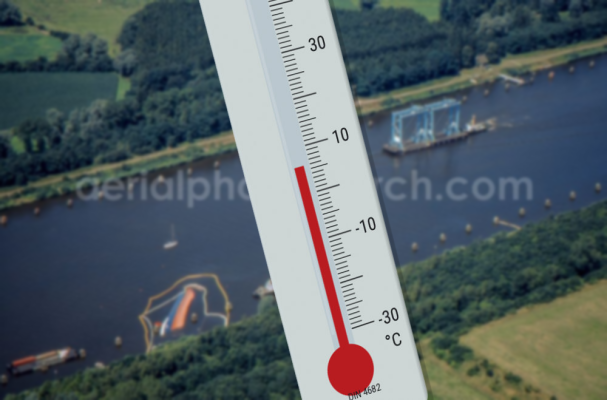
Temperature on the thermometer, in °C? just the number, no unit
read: 6
